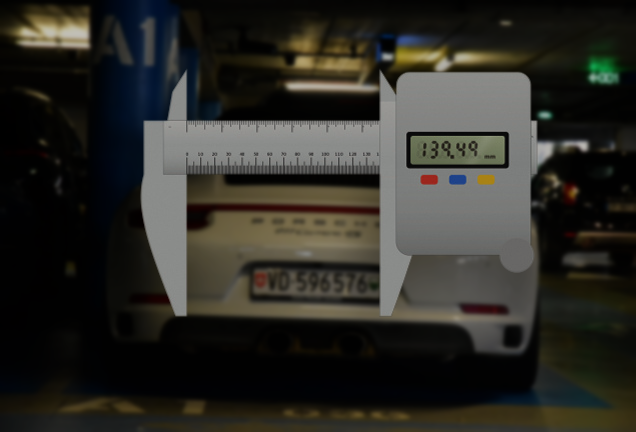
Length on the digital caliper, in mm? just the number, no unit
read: 139.49
